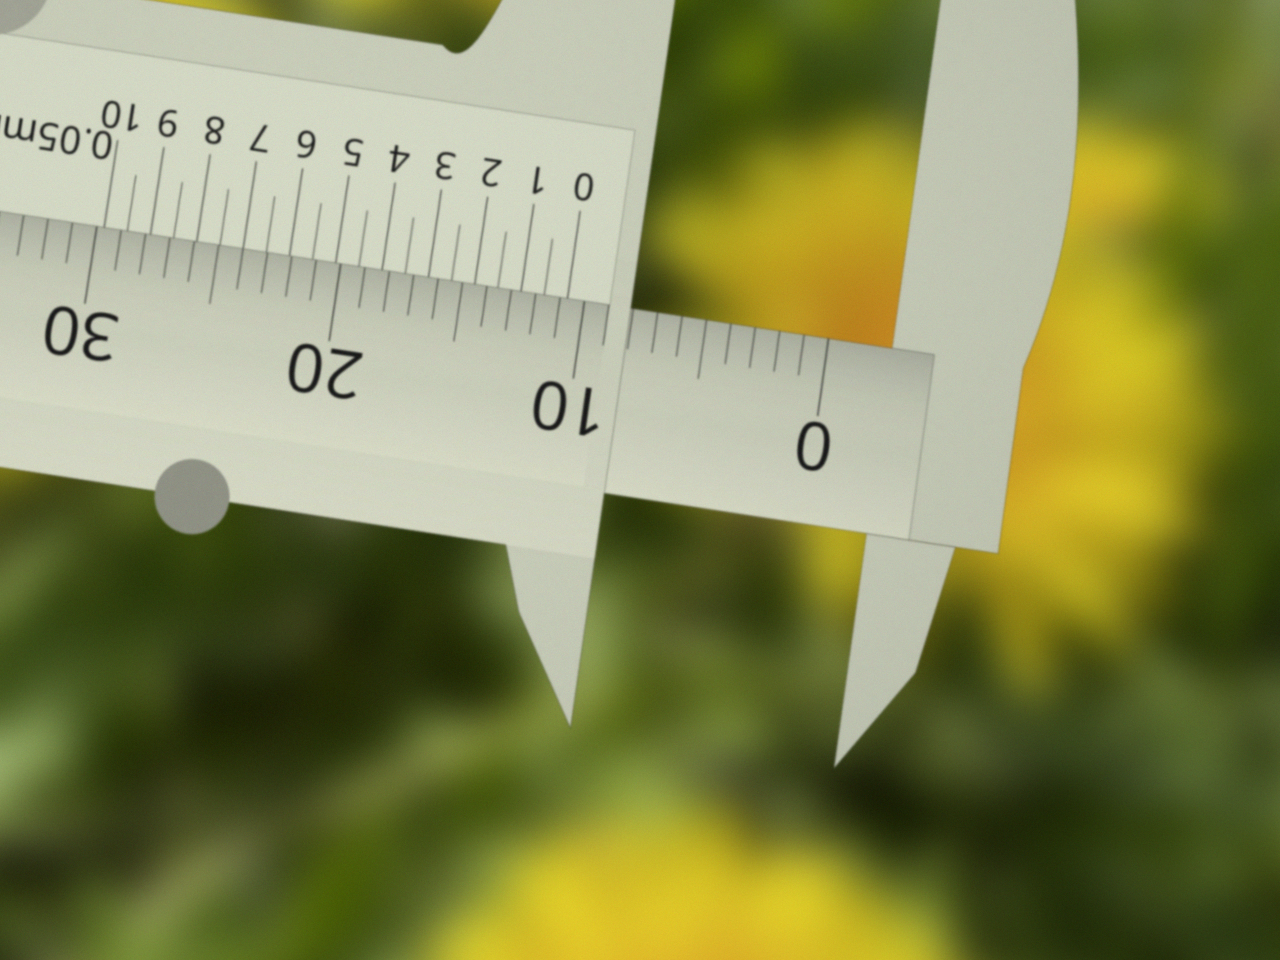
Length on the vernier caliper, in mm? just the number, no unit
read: 10.7
